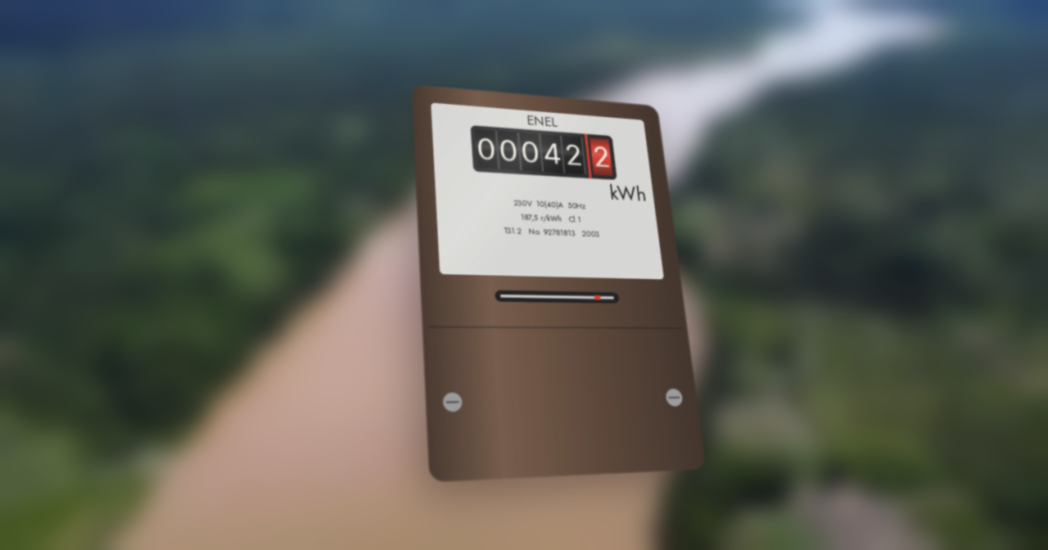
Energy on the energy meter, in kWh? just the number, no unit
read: 42.2
